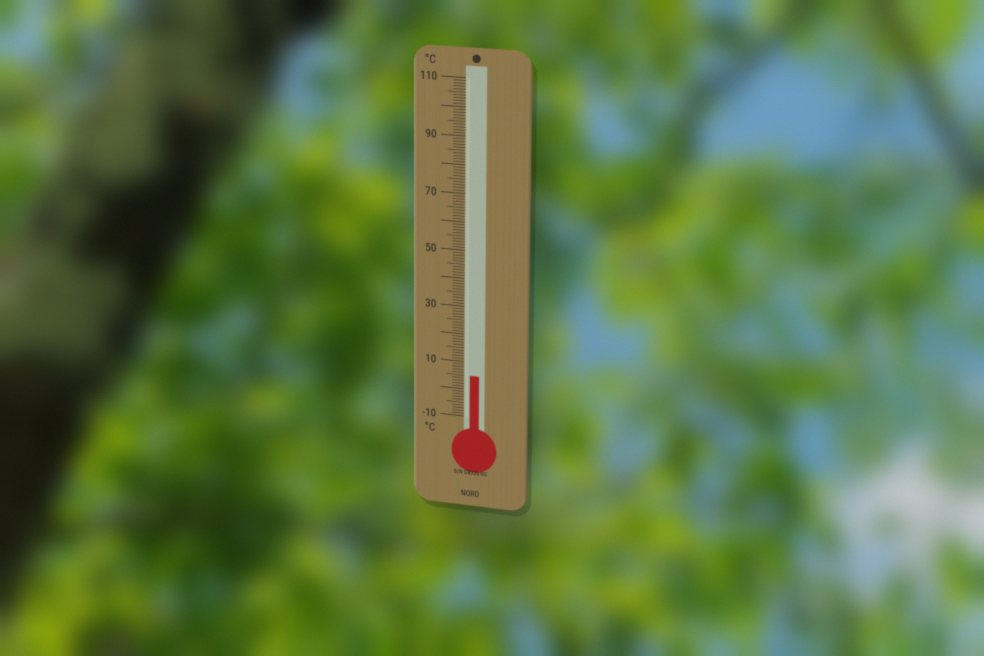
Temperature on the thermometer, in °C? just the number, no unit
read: 5
